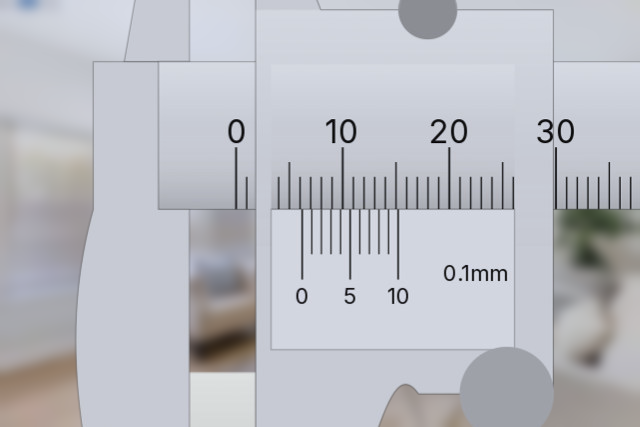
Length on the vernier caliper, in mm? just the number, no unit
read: 6.2
